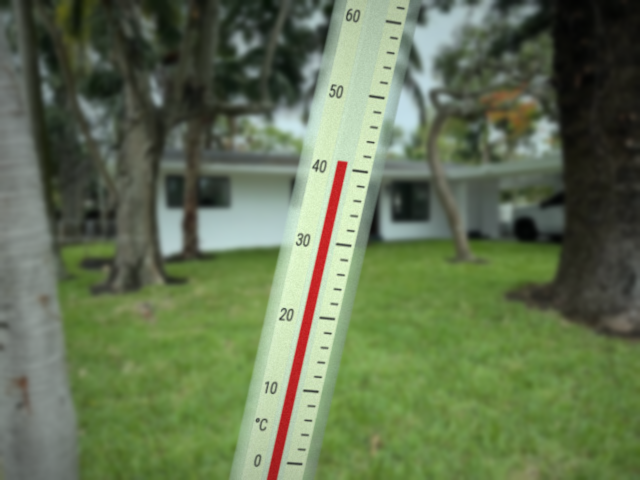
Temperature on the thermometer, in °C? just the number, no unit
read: 41
